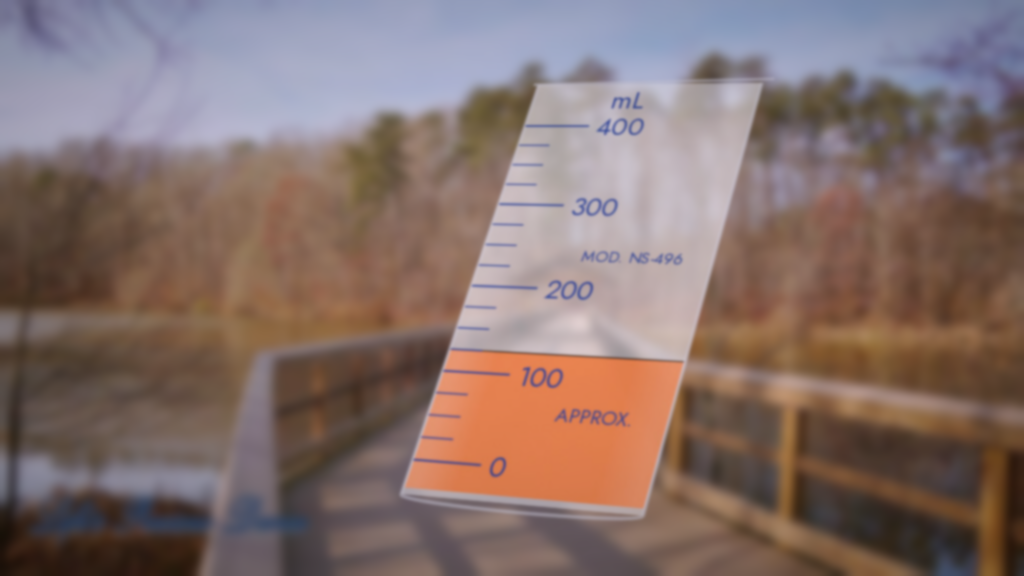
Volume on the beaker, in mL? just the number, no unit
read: 125
